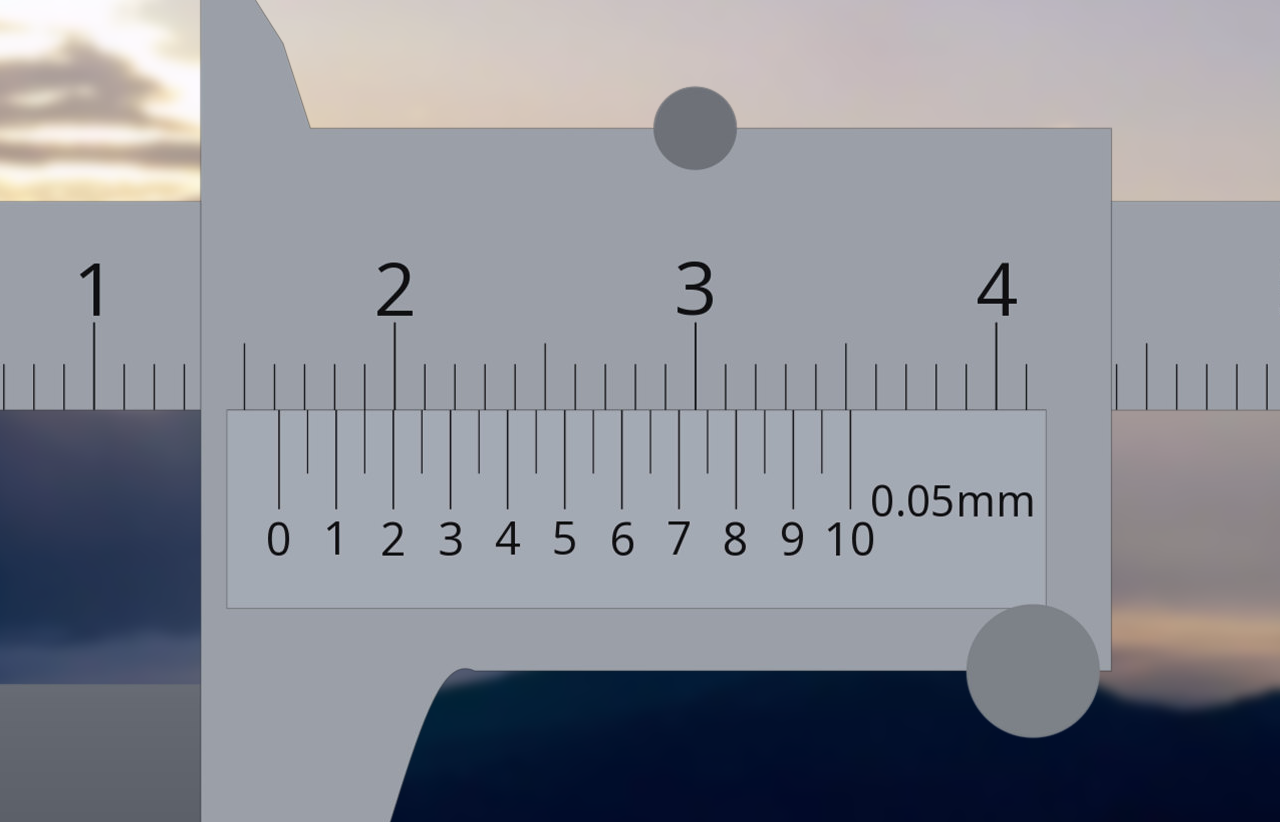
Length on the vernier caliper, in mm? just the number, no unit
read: 16.15
